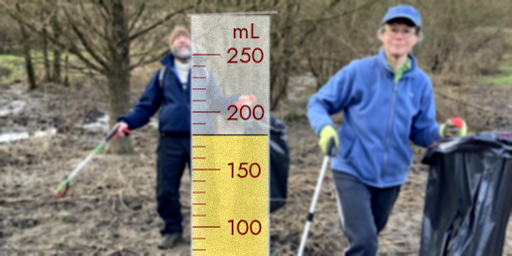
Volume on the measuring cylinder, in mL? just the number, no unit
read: 180
